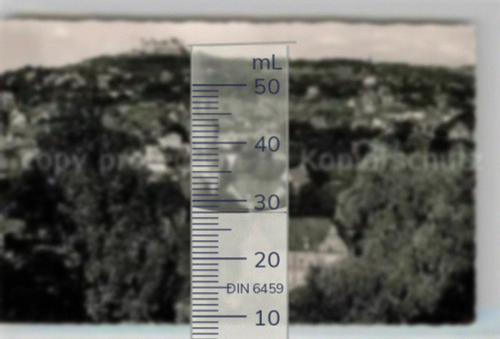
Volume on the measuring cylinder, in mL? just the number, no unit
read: 28
